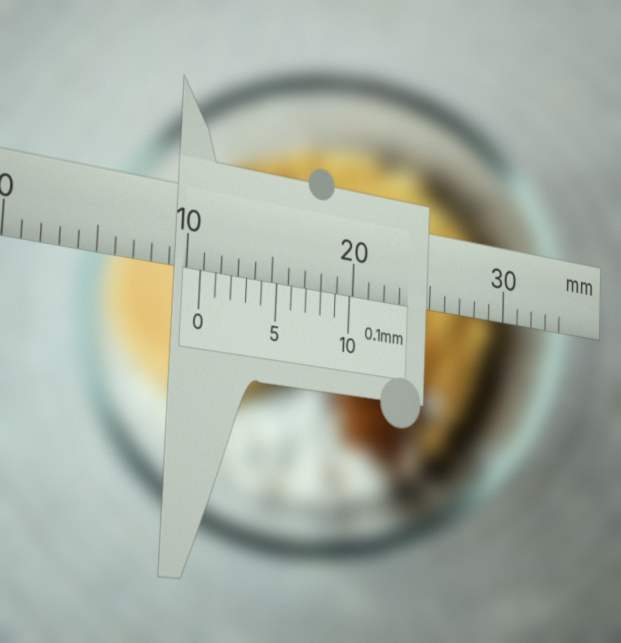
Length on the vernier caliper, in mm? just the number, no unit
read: 10.8
